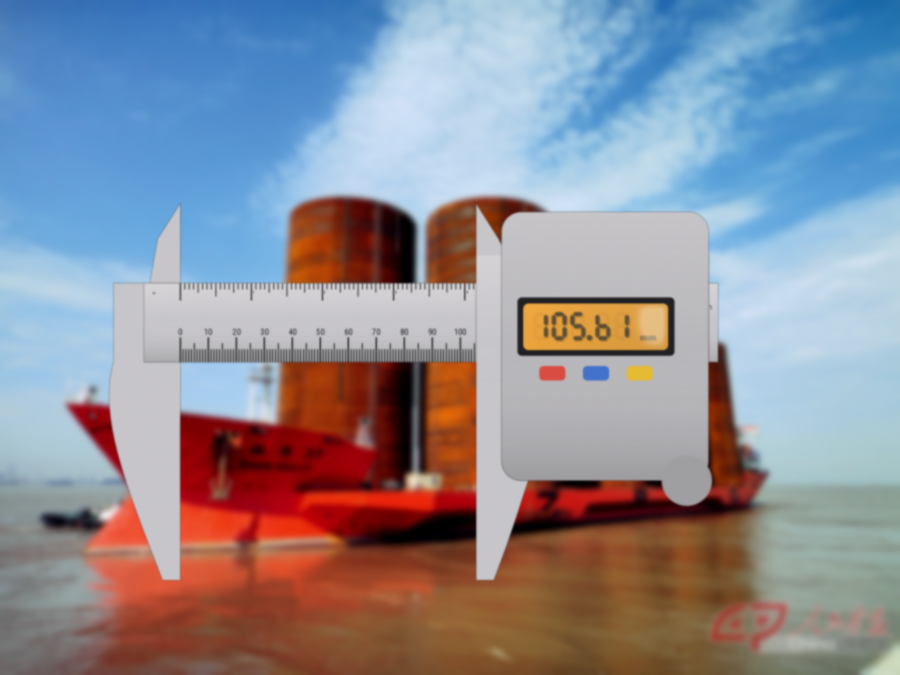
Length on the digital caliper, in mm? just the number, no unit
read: 105.61
